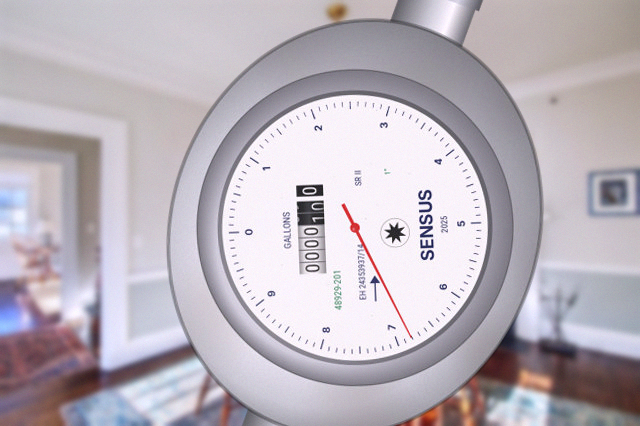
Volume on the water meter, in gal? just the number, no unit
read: 96.8
